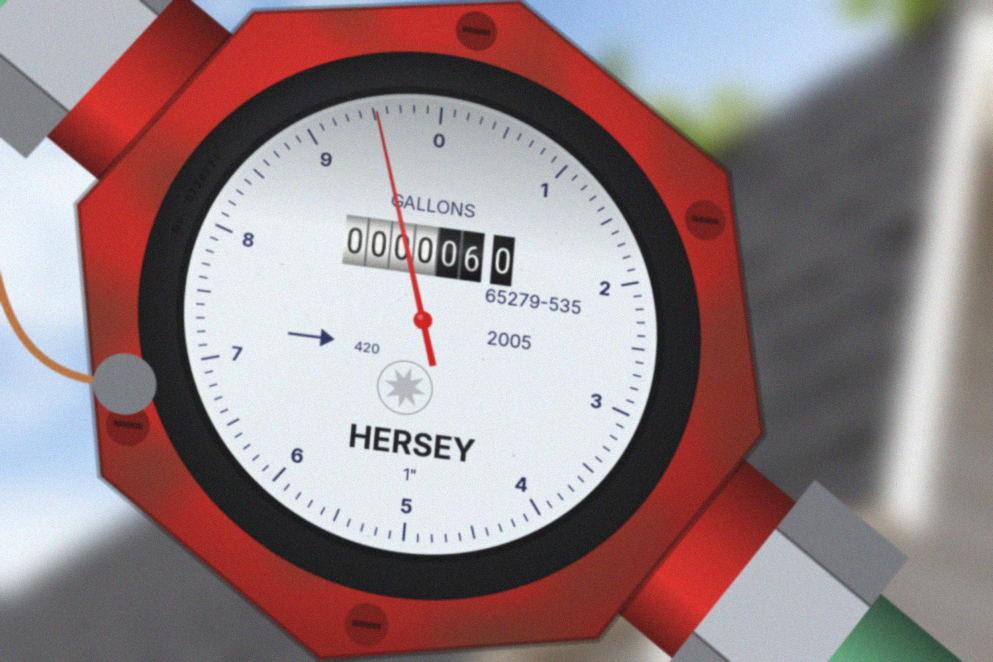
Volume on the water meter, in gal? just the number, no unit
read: 59.5
